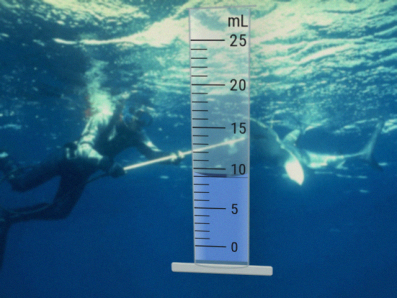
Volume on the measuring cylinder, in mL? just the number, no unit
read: 9
